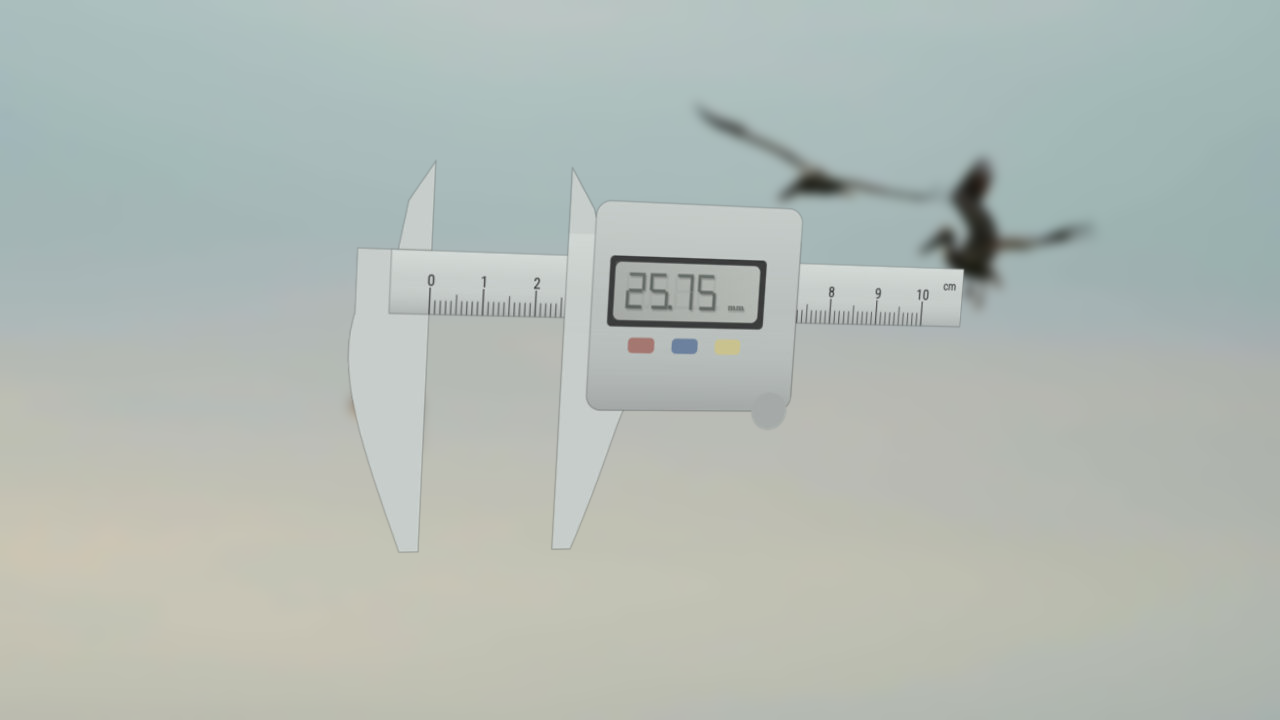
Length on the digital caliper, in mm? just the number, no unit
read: 25.75
